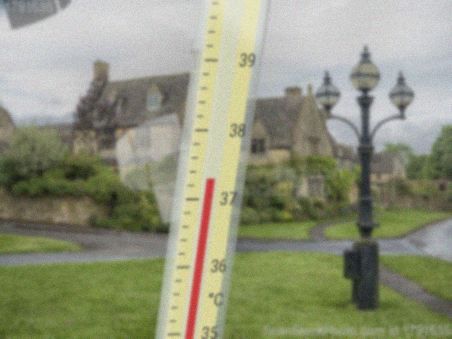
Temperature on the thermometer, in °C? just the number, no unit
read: 37.3
